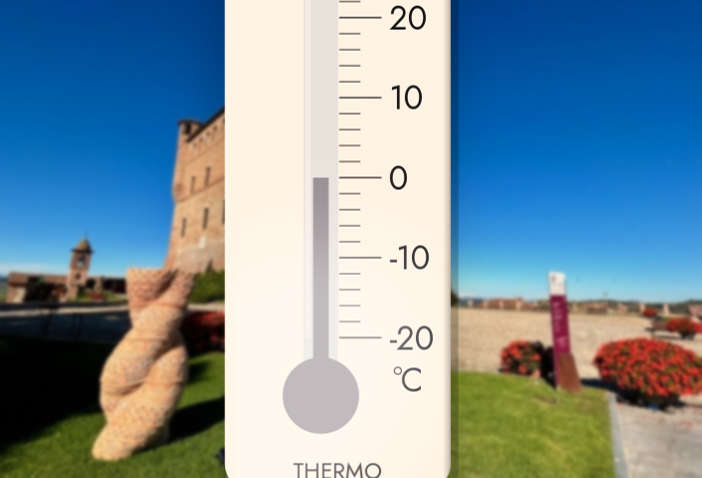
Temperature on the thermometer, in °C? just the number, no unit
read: 0
